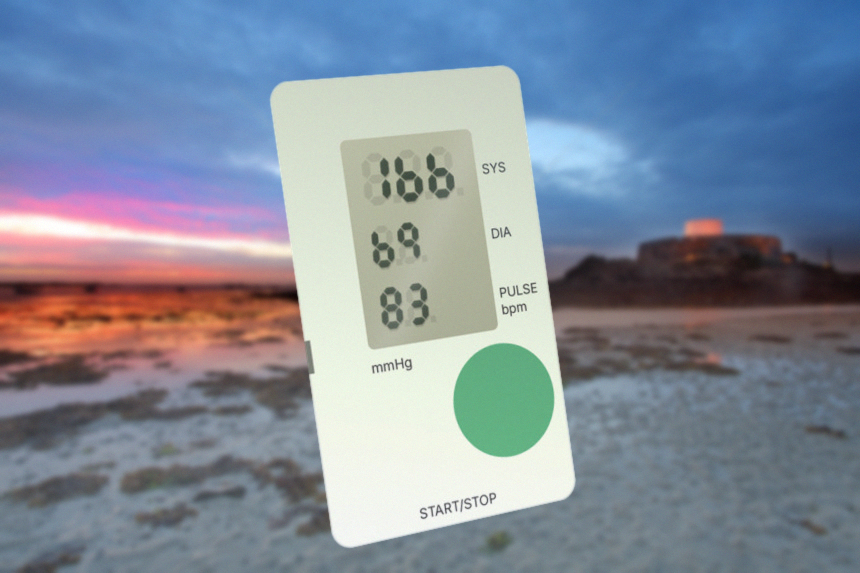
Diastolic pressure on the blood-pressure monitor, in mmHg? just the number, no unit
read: 69
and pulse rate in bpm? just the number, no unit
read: 83
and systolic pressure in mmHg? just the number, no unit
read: 166
